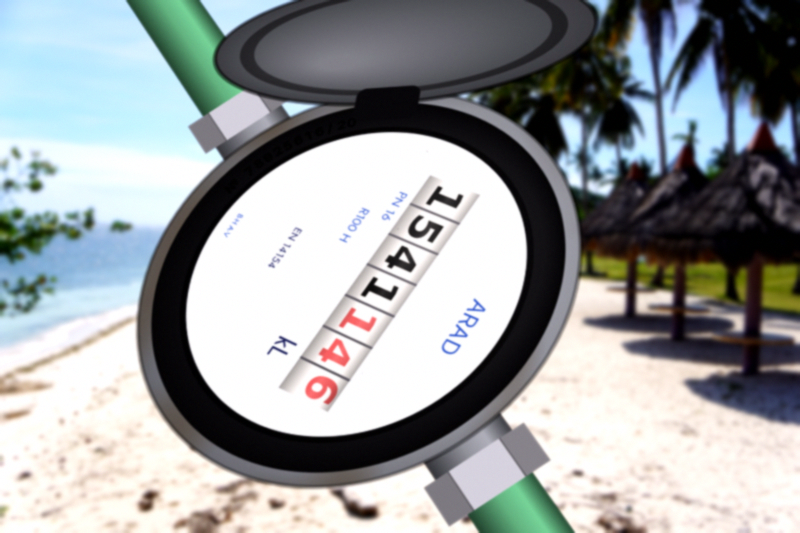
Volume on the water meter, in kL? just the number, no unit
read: 1541.146
